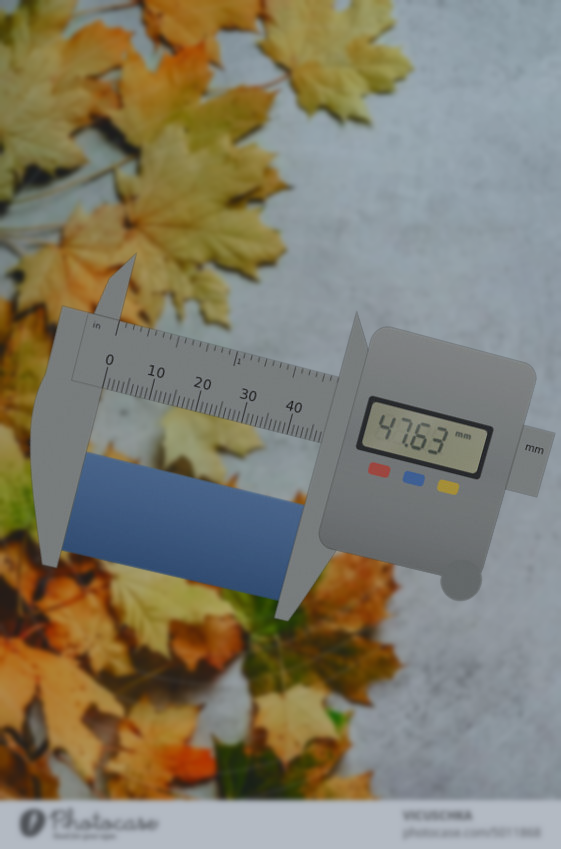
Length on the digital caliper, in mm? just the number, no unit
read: 47.63
